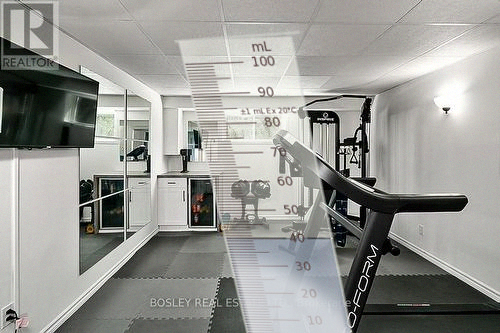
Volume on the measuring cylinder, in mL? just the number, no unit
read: 40
